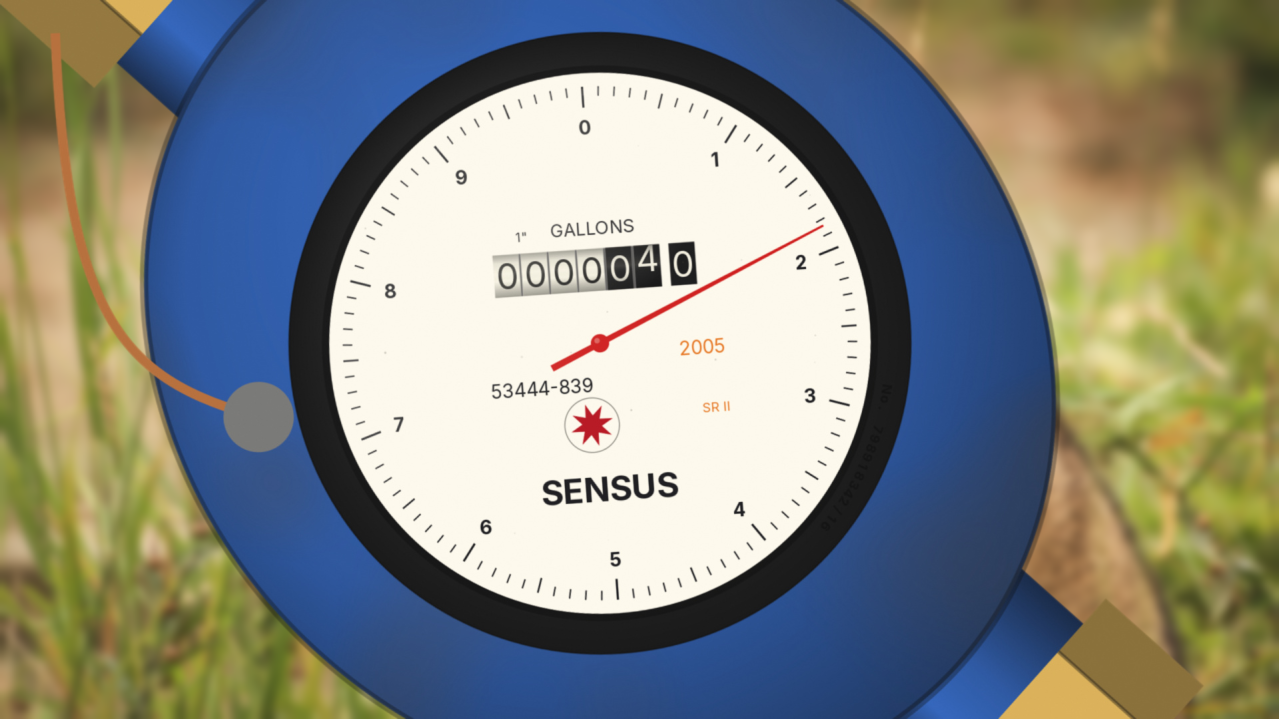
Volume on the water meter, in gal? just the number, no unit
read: 41.8
